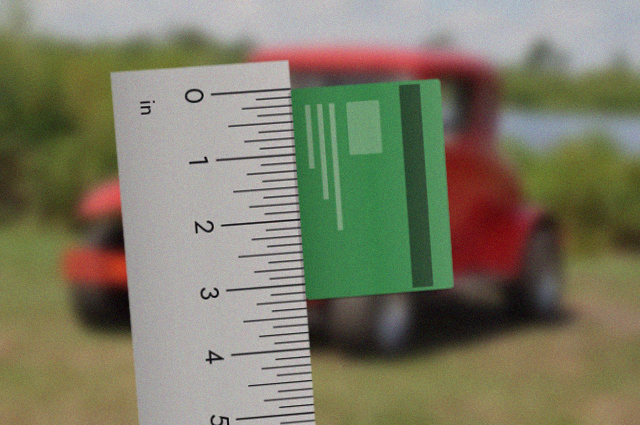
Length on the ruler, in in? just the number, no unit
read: 3.25
